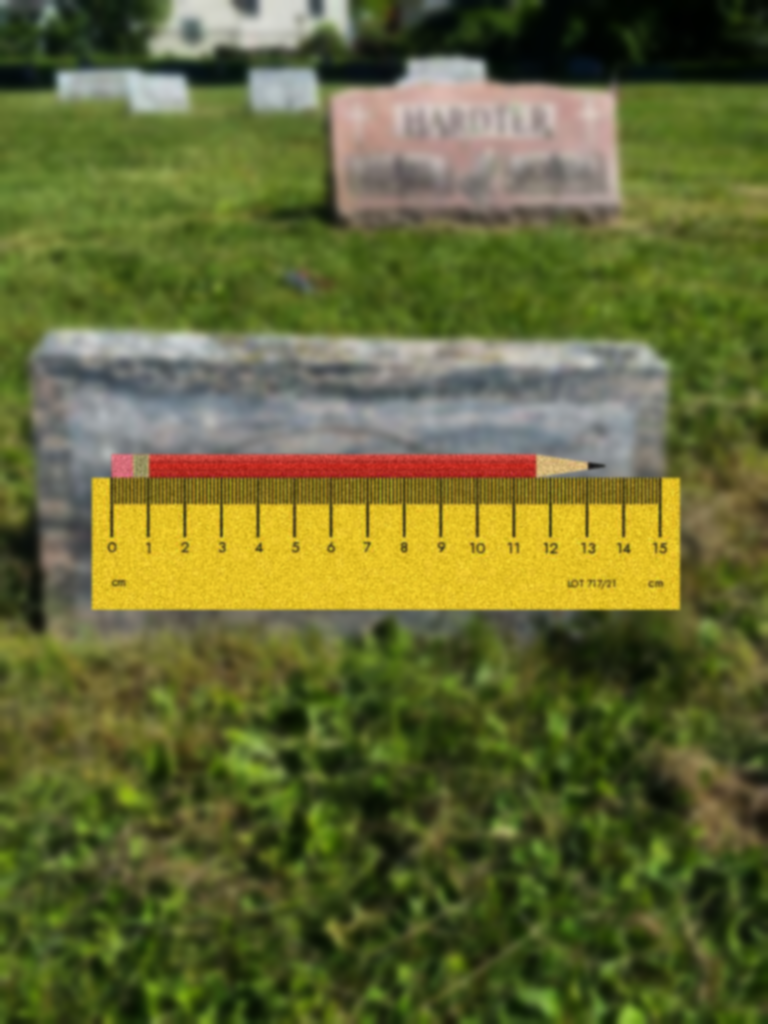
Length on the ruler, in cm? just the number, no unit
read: 13.5
